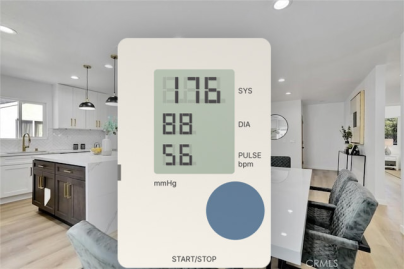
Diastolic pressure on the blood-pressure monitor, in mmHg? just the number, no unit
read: 88
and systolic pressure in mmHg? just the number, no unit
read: 176
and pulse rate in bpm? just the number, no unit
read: 56
